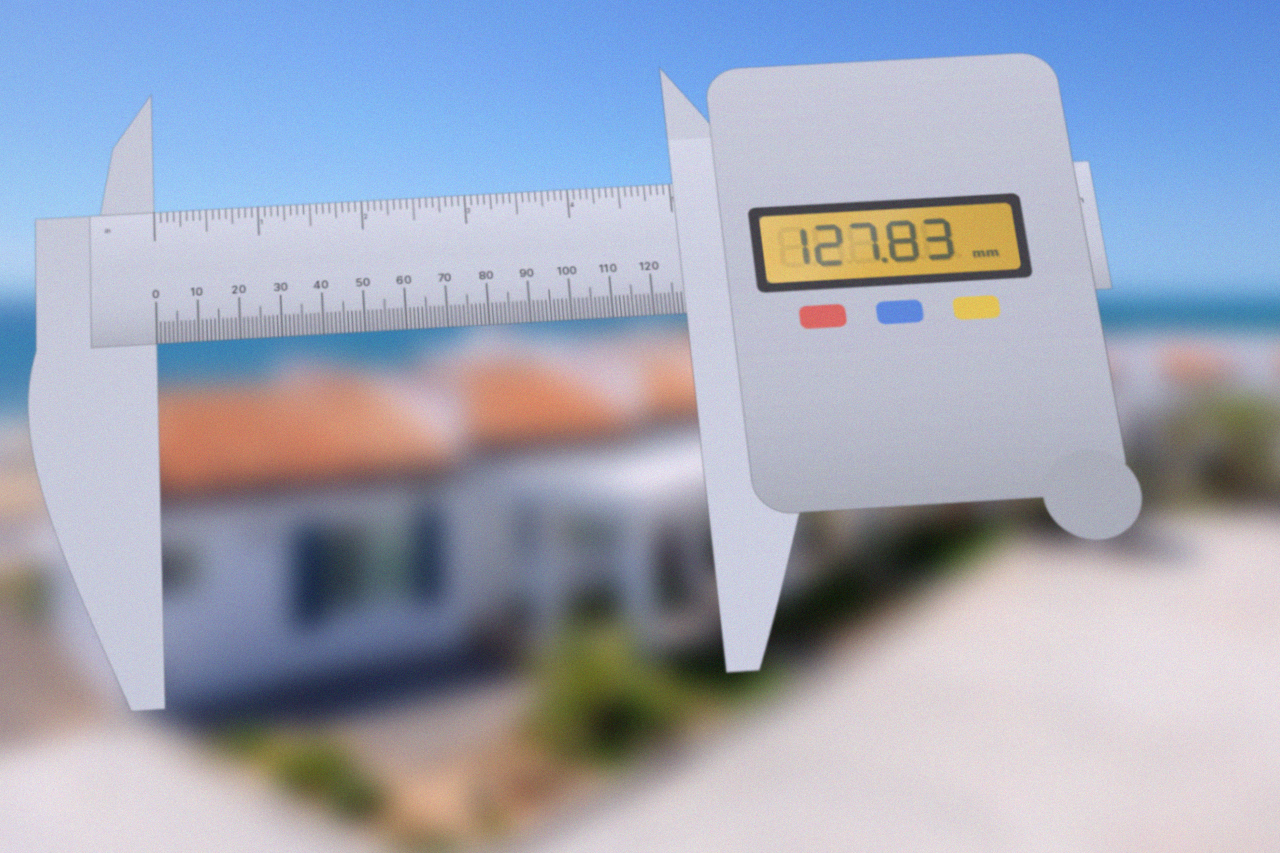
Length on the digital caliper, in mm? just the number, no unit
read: 127.83
